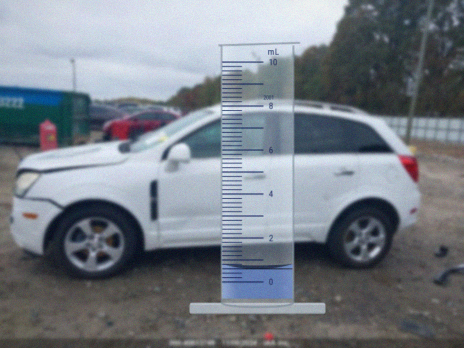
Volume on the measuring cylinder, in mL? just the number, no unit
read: 0.6
